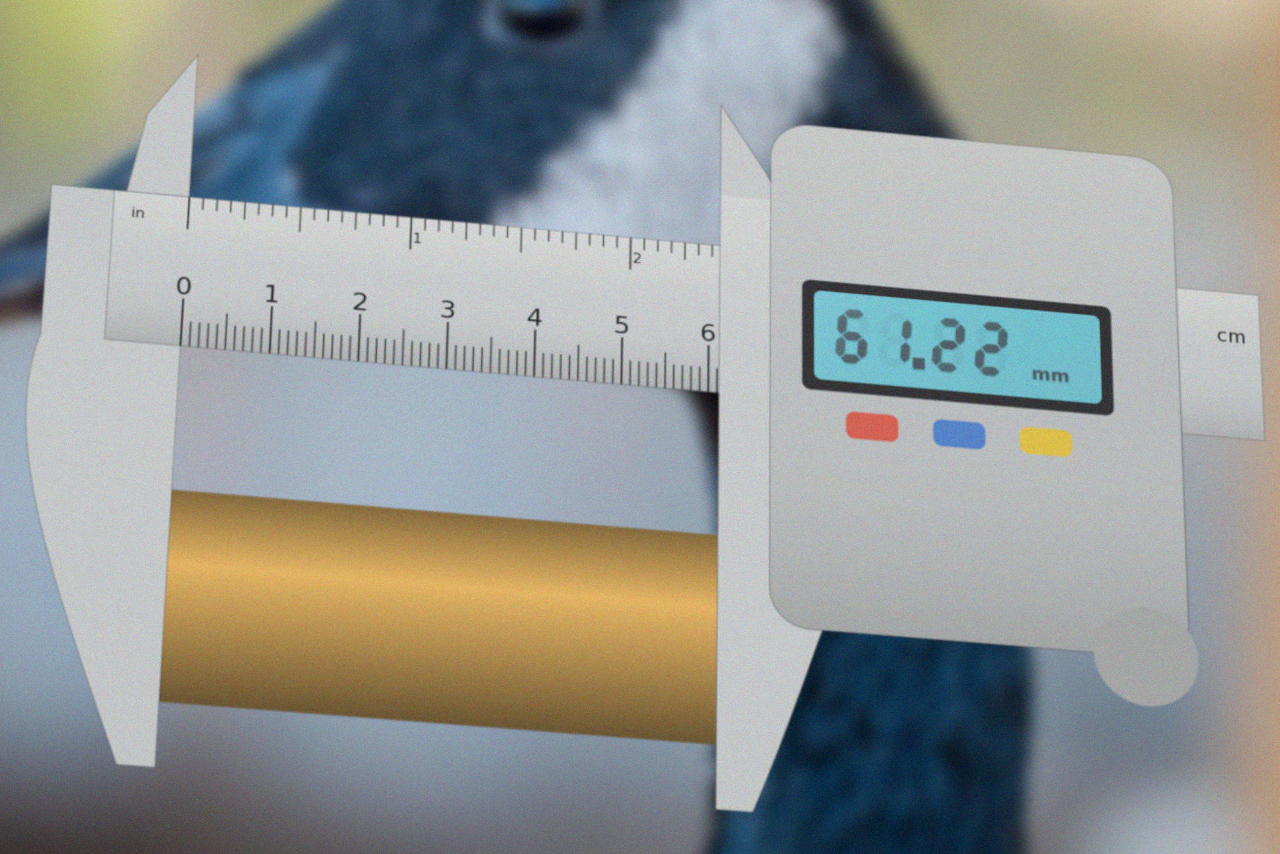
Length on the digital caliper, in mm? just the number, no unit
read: 61.22
